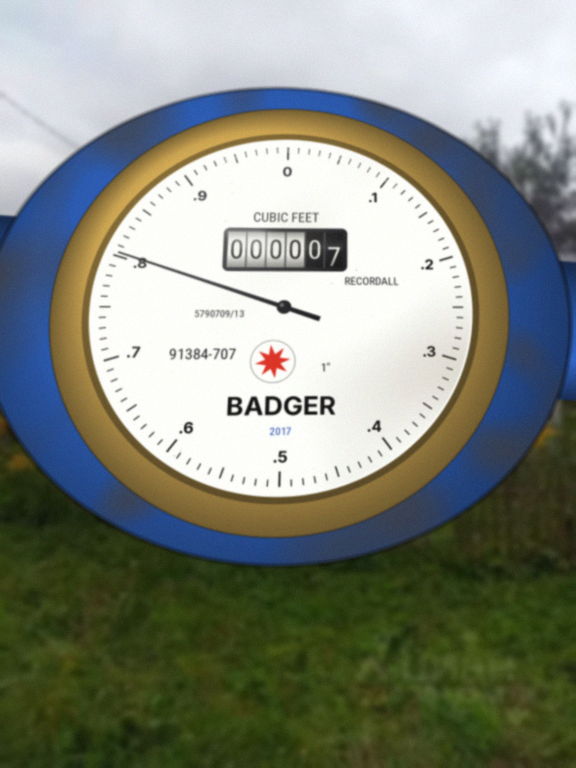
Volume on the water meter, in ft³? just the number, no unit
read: 6.80
